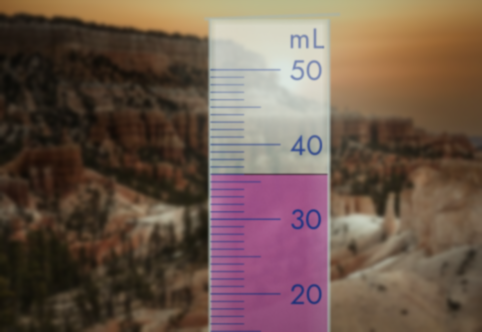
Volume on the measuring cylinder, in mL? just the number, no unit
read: 36
